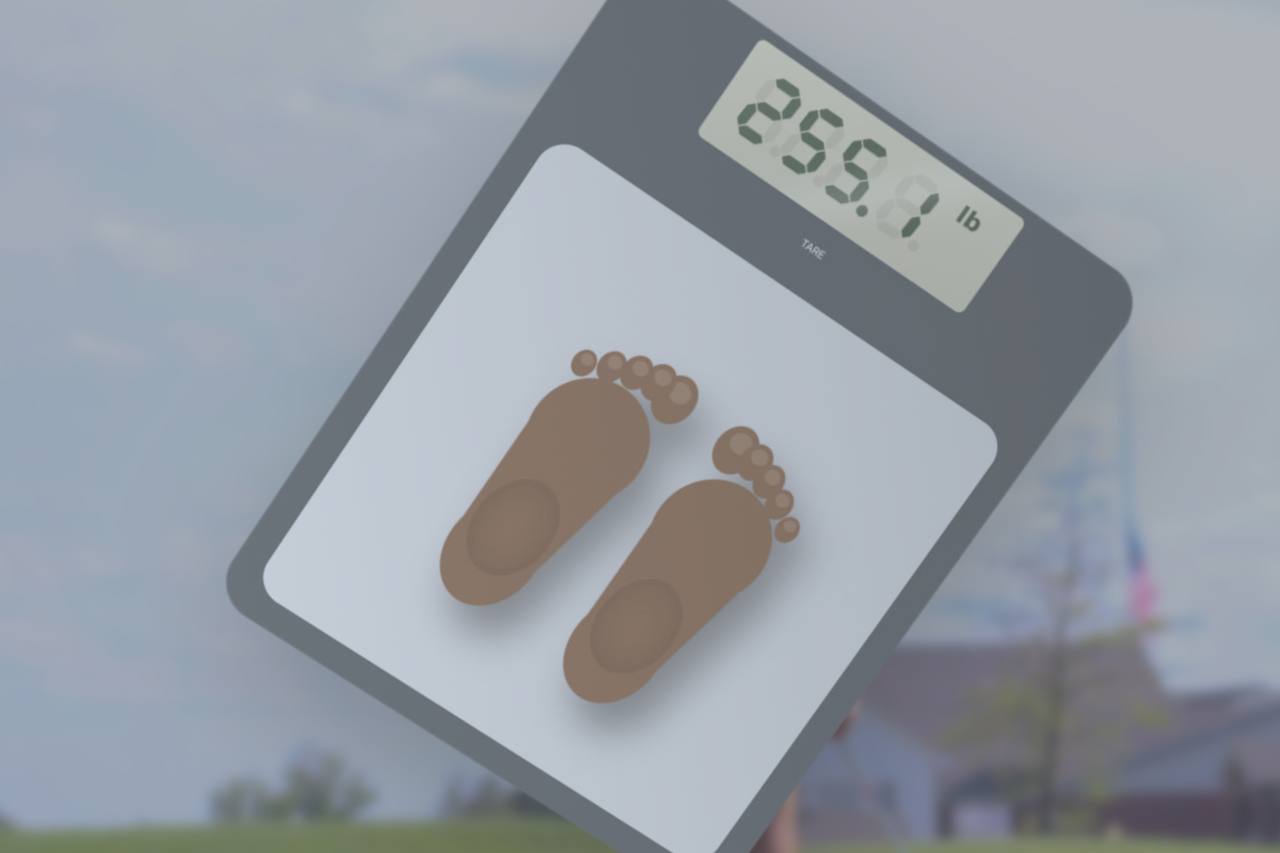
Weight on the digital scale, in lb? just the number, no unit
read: 255.1
